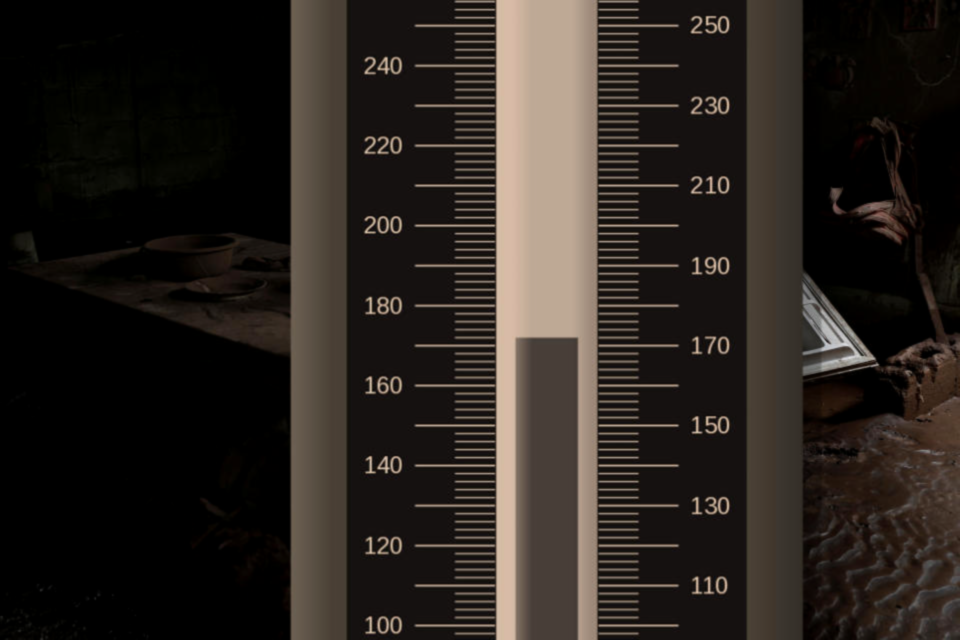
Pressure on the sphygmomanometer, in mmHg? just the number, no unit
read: 172
